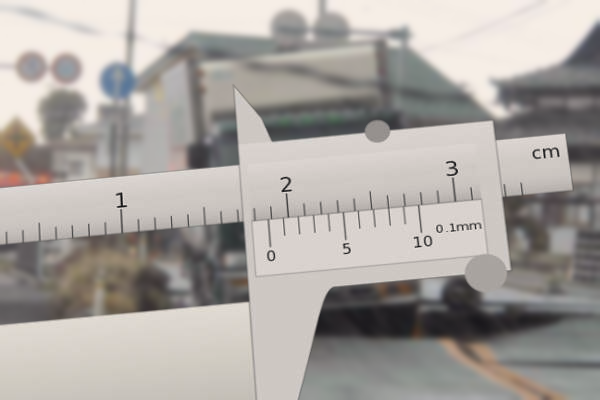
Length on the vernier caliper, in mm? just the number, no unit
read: 18.8
